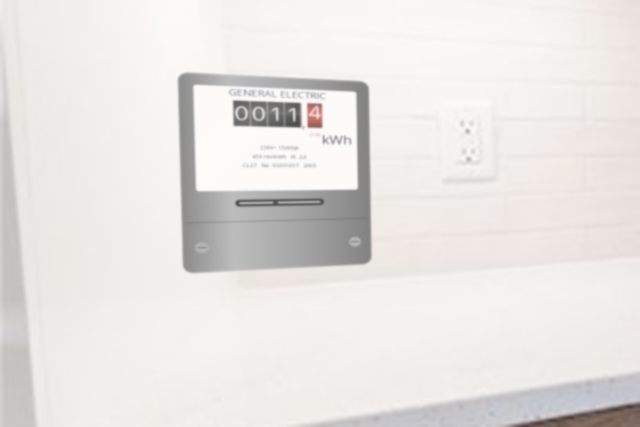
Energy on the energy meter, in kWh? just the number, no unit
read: 11.4
